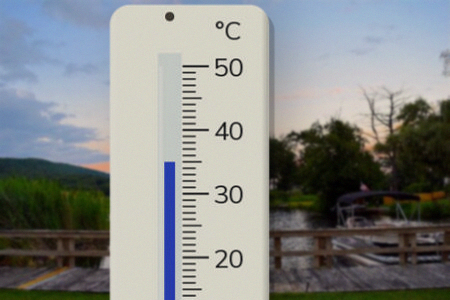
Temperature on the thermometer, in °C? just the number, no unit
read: 35
